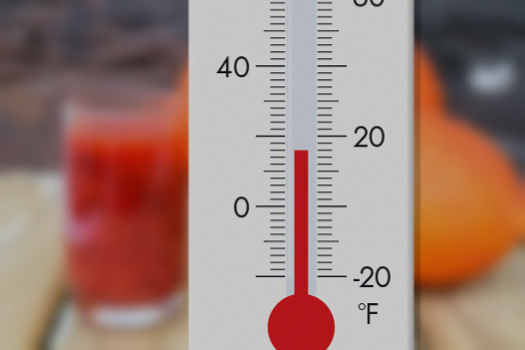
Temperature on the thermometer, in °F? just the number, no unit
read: 16
